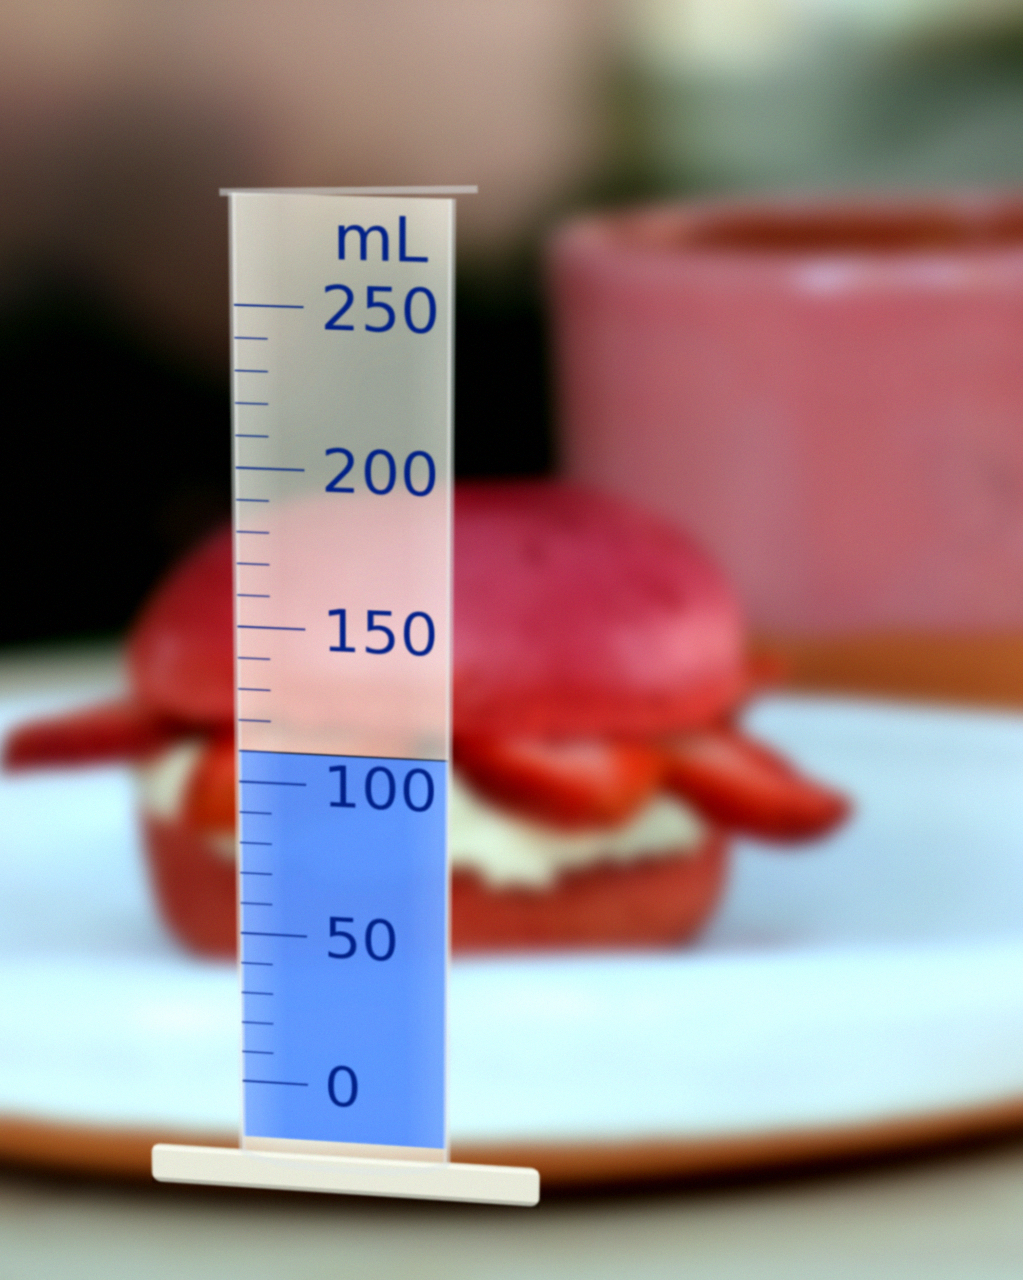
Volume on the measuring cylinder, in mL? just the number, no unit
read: 110
